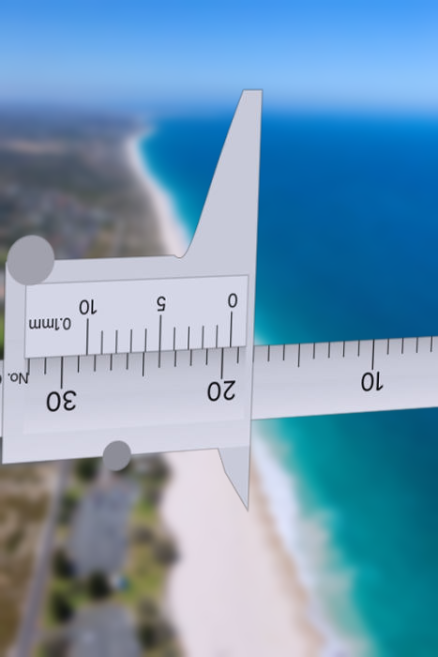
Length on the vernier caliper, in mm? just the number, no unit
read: 19.5
